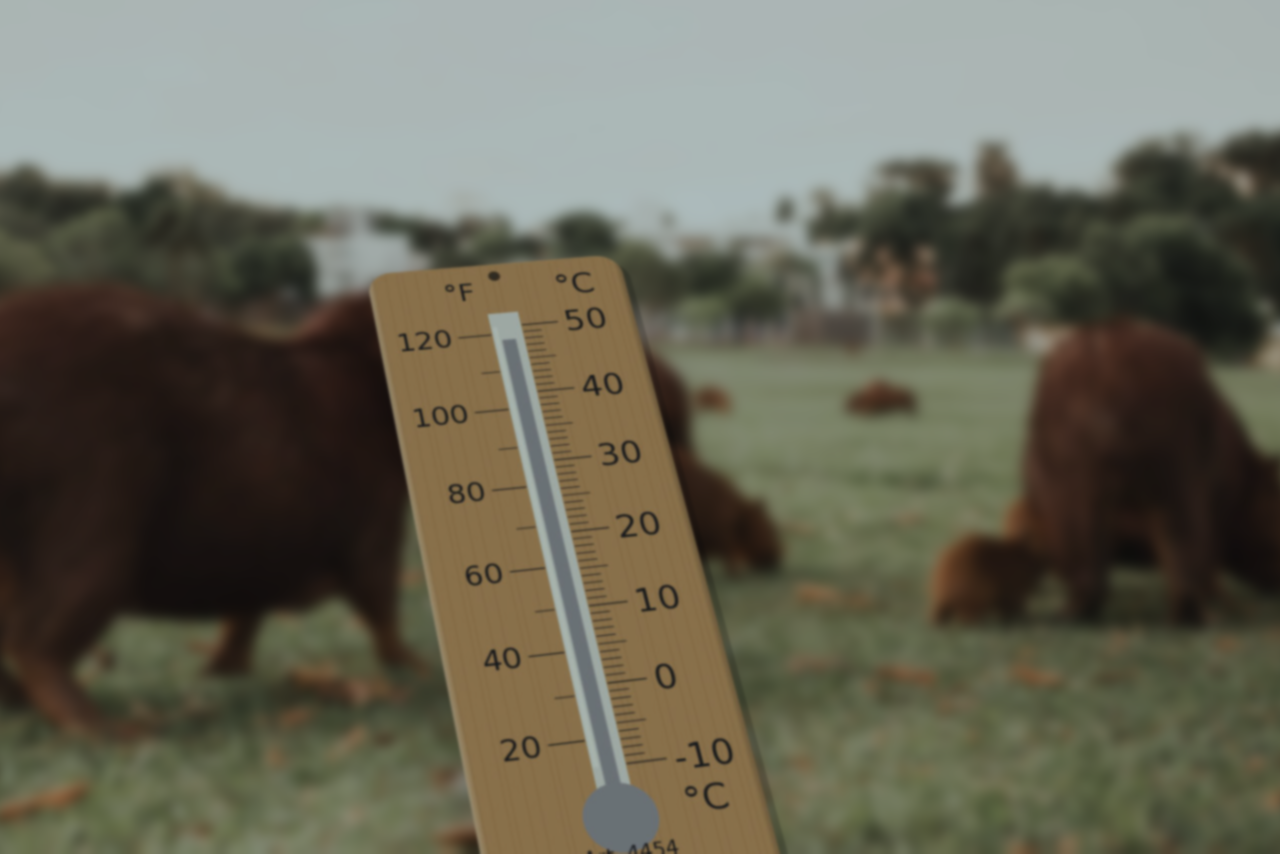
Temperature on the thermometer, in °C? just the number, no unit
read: 48
